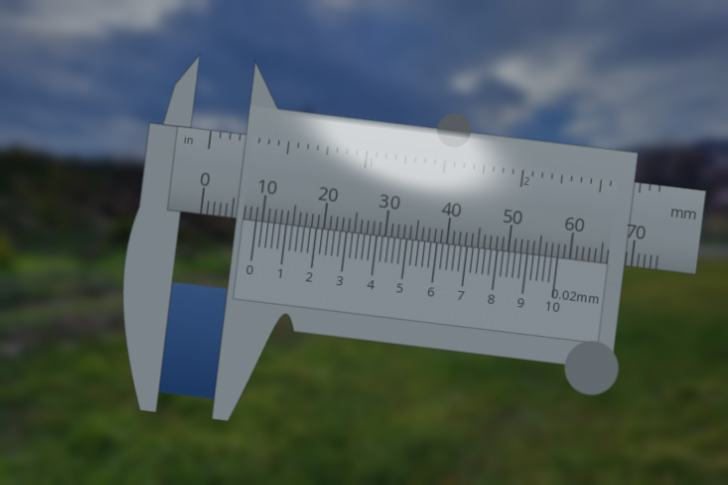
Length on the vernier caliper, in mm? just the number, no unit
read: 9.0
